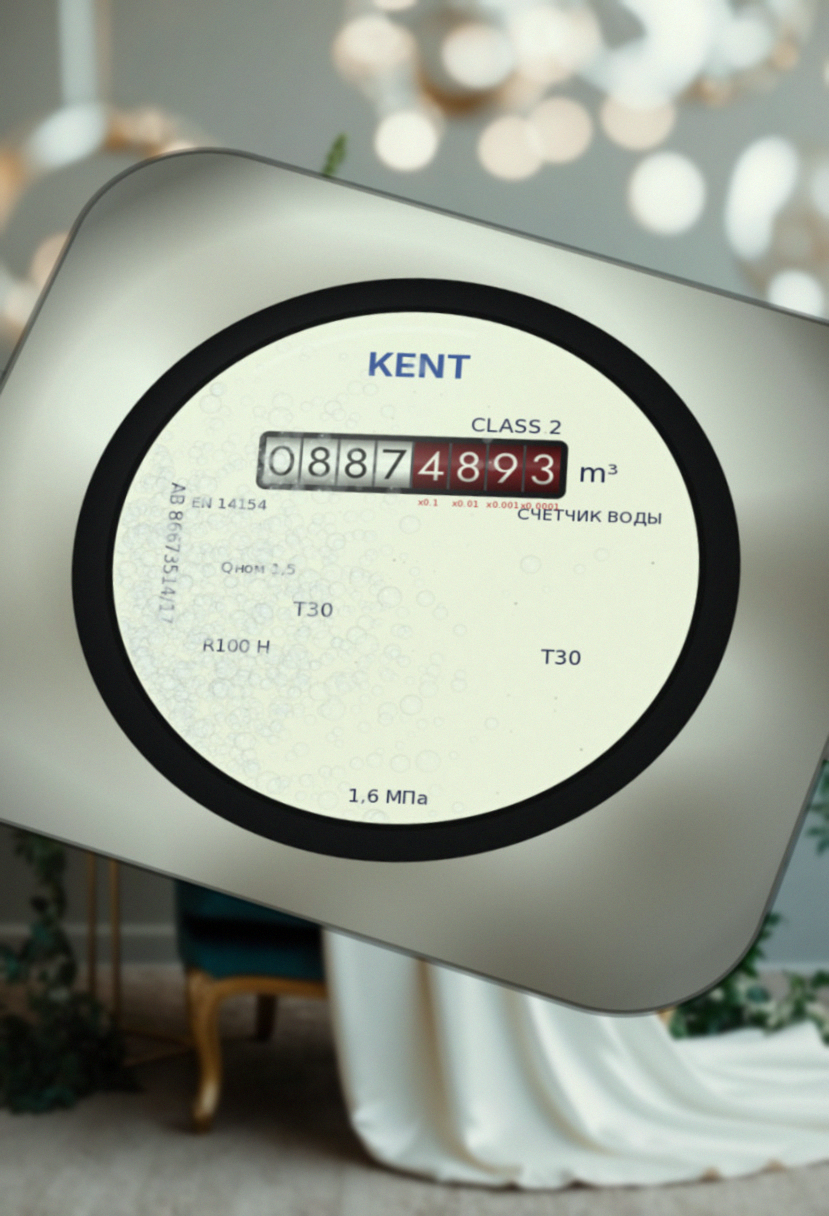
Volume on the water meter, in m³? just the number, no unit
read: 887.4893
